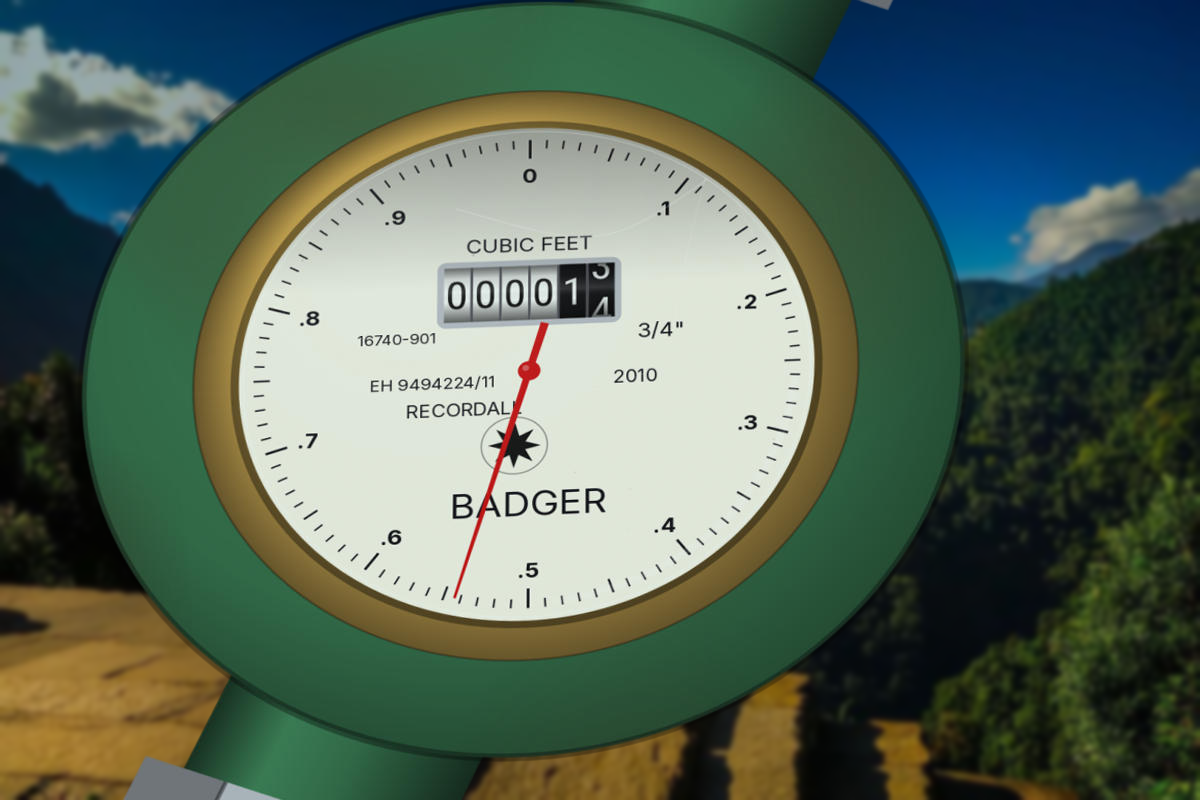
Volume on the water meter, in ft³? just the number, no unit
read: 13.54
